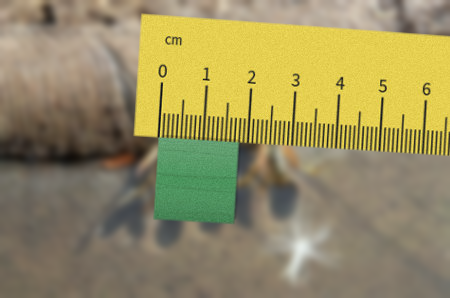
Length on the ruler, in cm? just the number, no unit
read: 1.8
